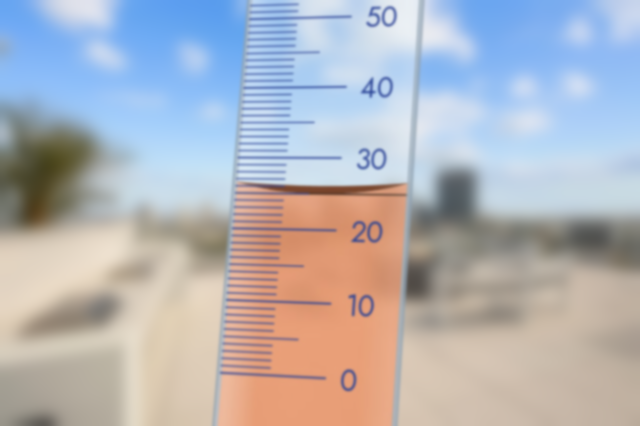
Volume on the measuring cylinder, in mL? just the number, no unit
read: 25
